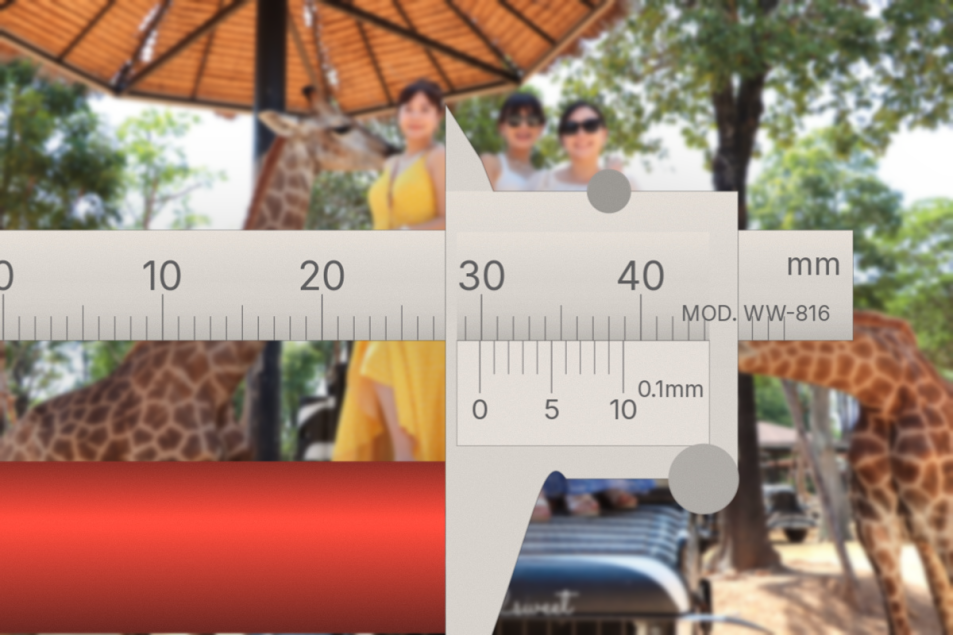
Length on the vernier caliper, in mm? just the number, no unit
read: 29.9
